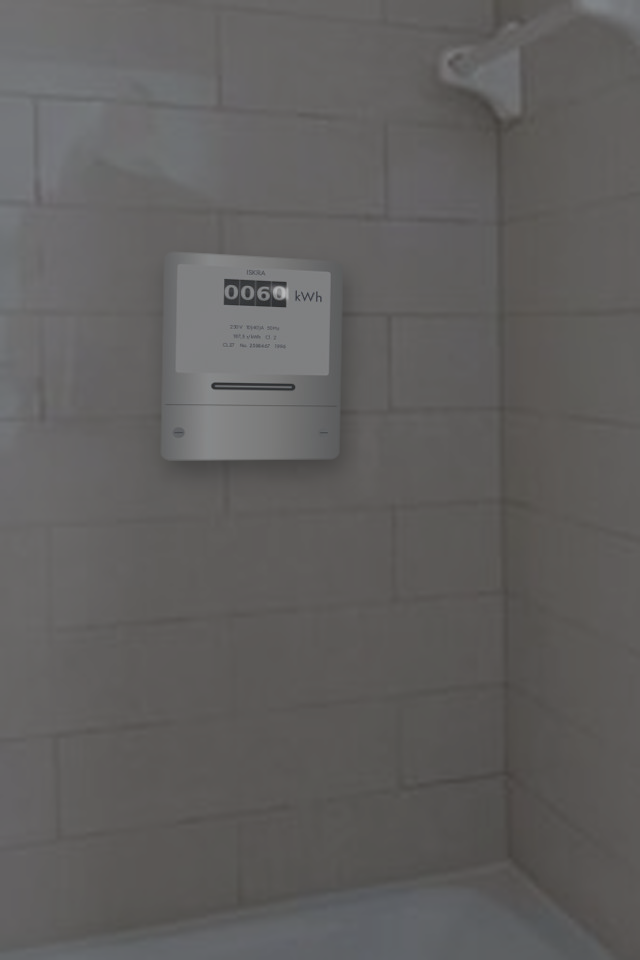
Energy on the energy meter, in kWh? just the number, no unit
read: 60
